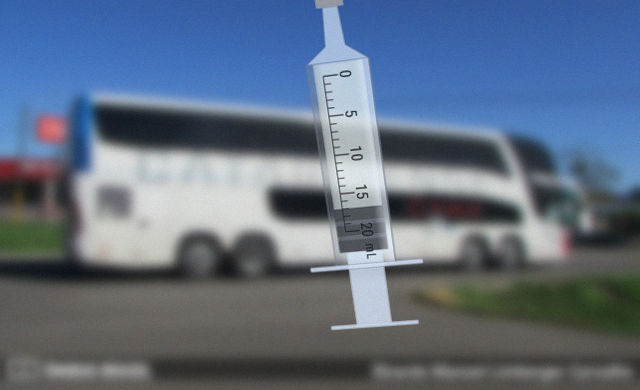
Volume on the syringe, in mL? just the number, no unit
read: 17
